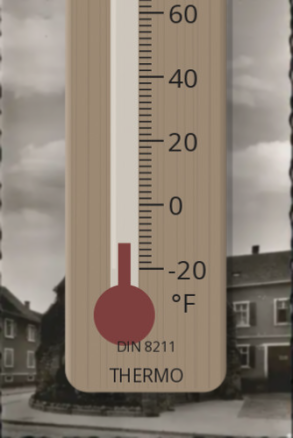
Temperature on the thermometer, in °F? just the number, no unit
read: -12
